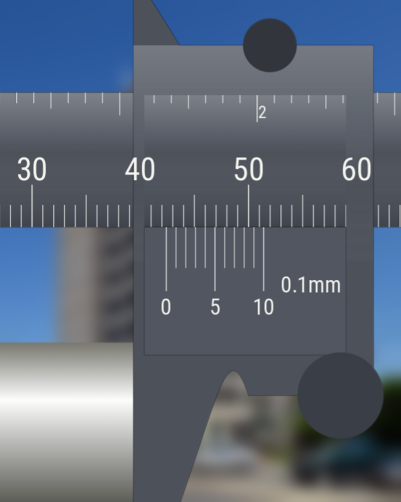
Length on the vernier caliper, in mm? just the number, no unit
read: 42.4
